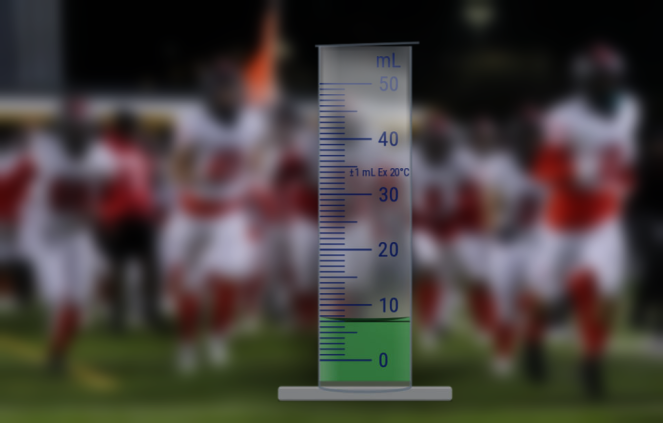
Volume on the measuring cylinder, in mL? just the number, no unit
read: 7
